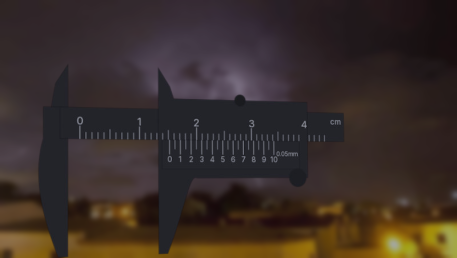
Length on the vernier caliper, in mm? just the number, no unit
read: 15.2
